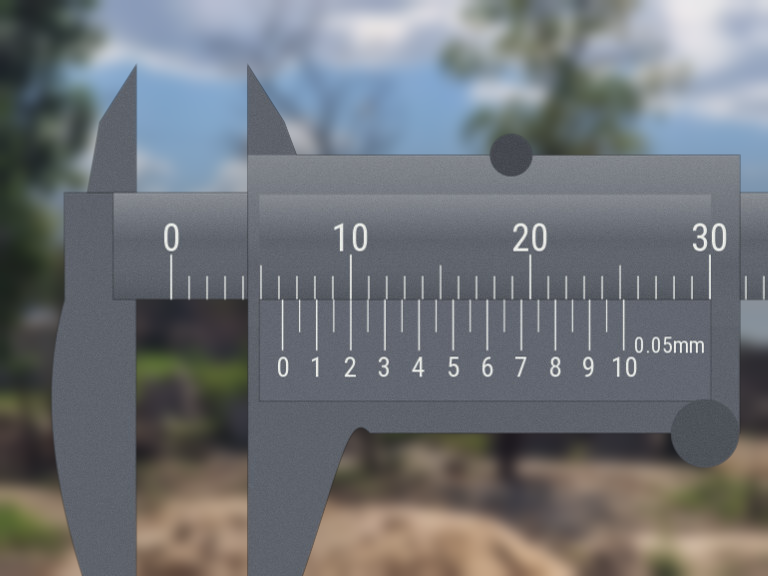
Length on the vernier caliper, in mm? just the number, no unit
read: 6.2
